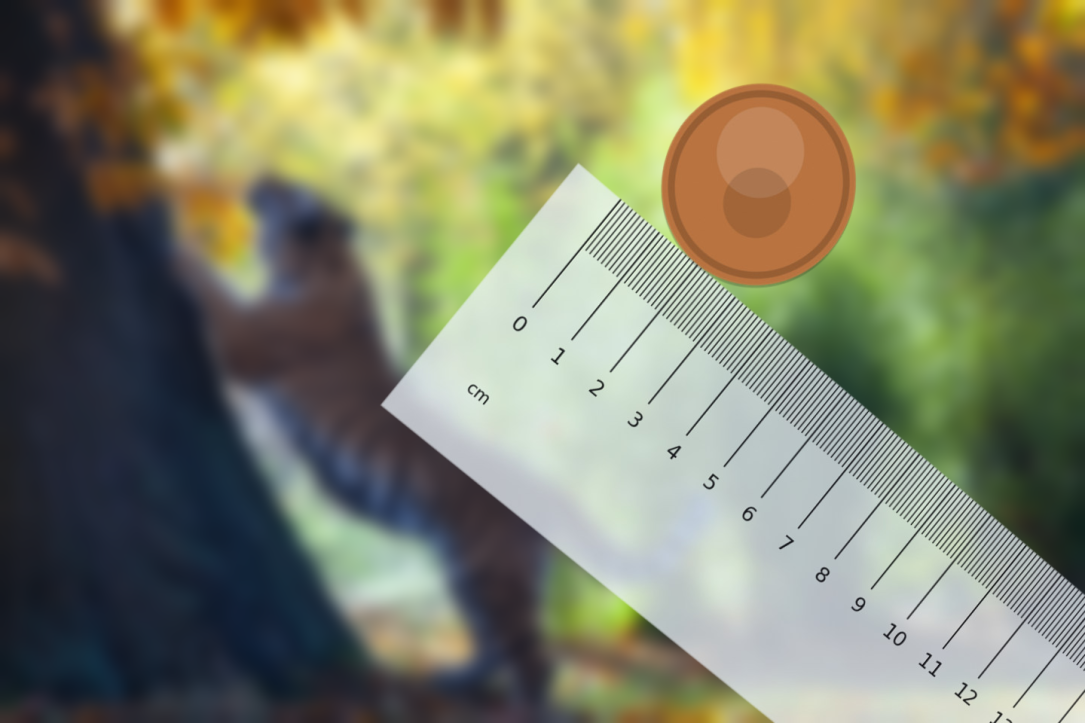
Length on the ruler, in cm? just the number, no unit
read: 3.9
